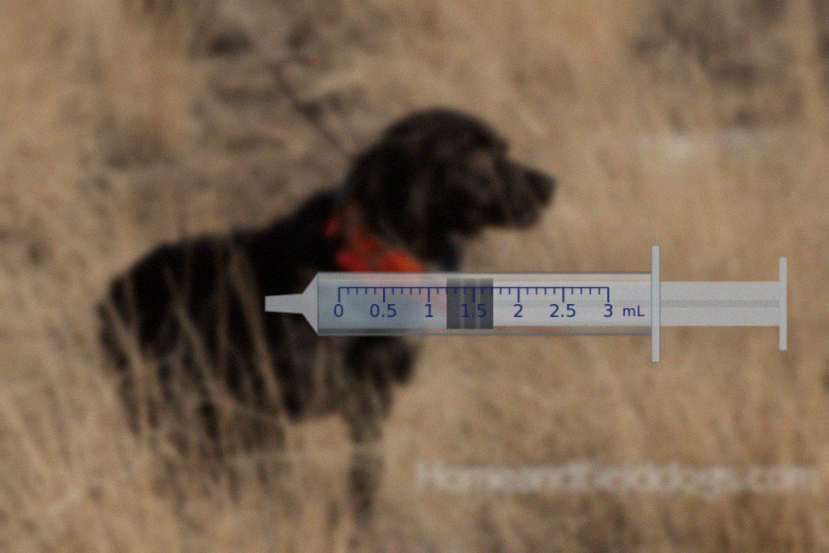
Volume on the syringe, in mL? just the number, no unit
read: 1.2
